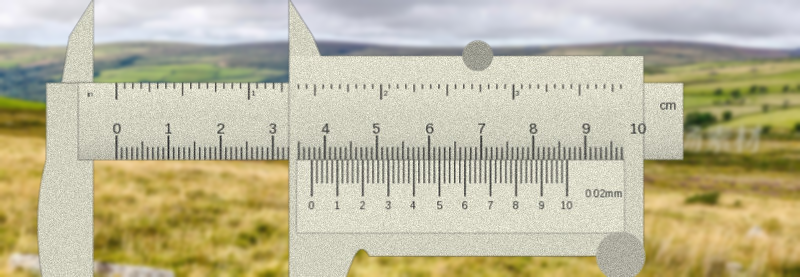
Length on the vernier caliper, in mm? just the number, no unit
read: 37.5
